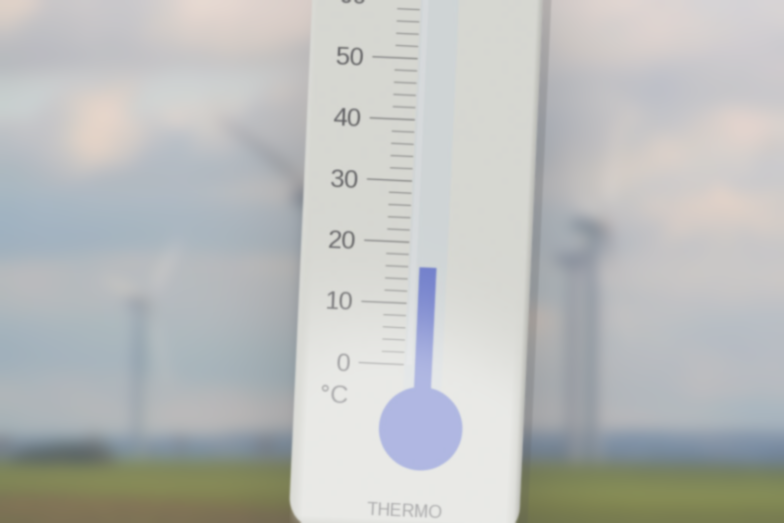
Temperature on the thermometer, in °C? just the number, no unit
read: 16
